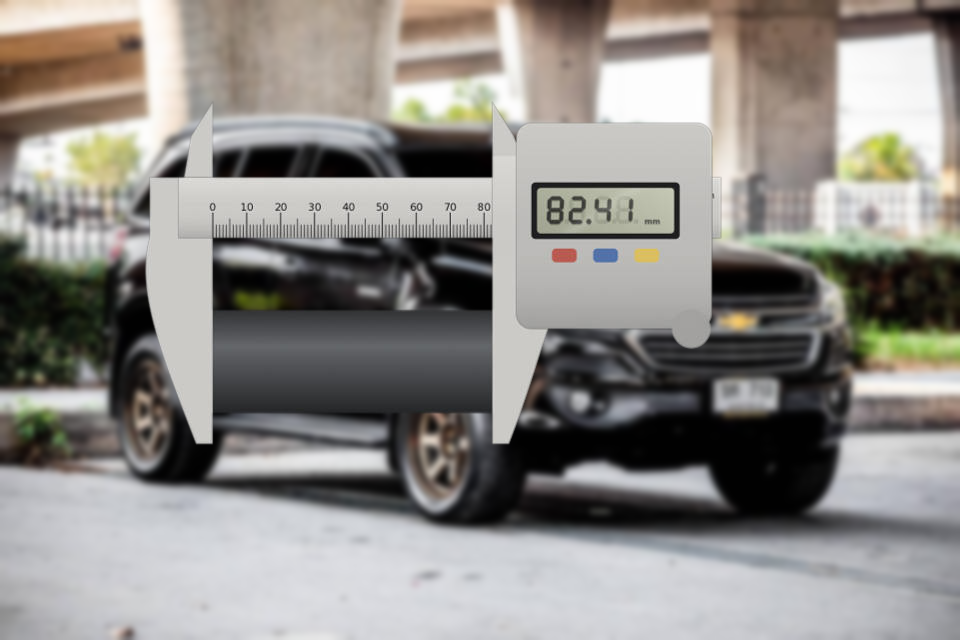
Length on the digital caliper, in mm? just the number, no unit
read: 82.41
